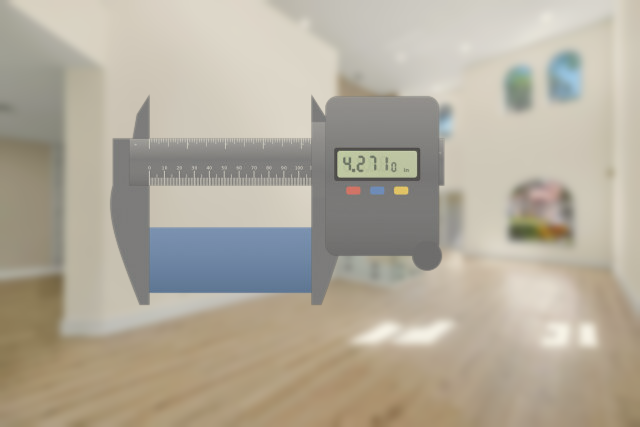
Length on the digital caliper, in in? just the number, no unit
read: 4.2710
